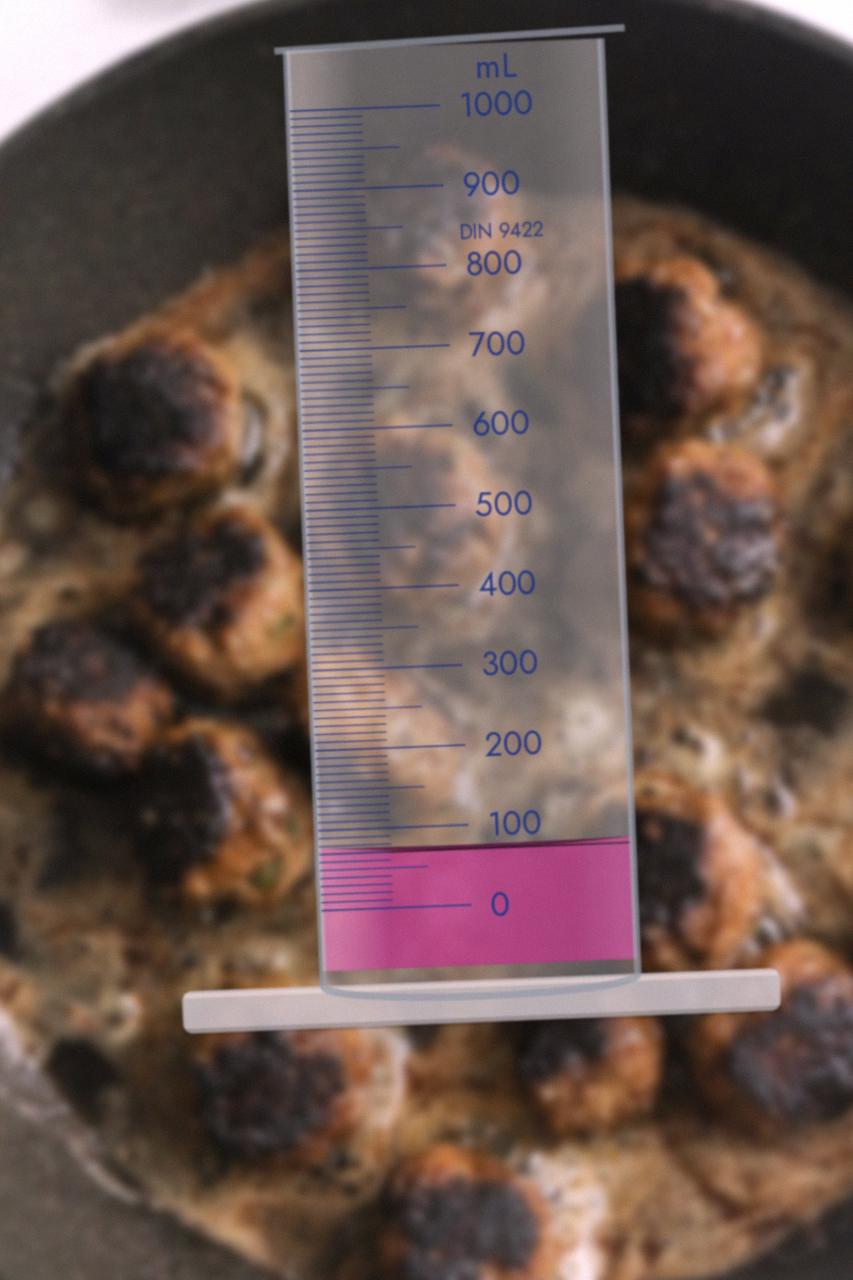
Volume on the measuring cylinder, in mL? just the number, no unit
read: 70
